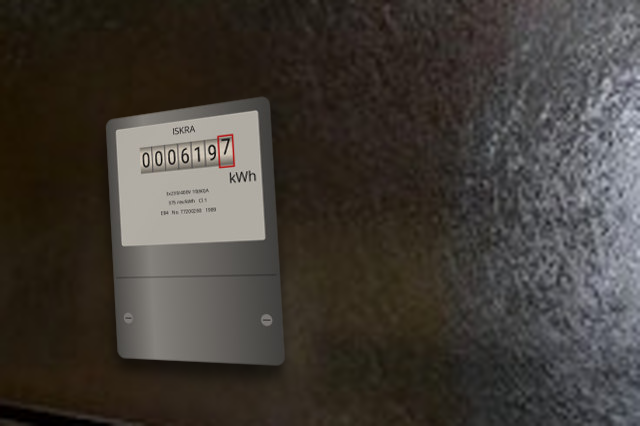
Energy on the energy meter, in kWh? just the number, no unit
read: 619.7
